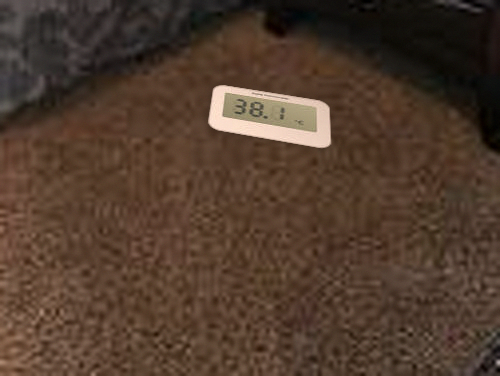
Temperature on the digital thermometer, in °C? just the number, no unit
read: 38.1
